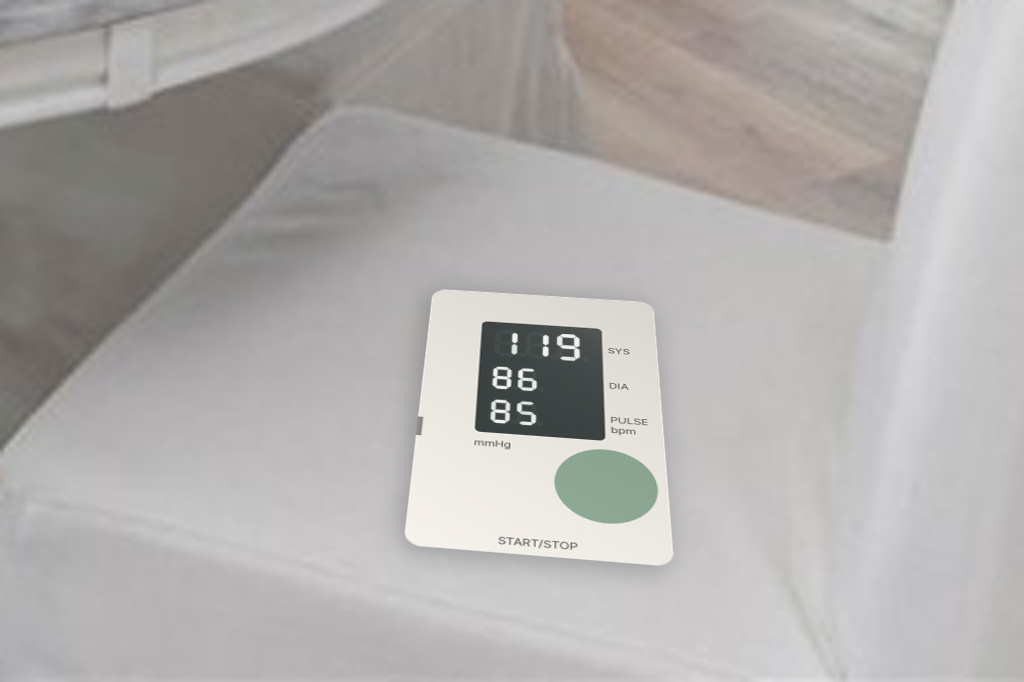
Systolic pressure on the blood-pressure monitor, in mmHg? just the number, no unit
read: 119
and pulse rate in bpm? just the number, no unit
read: 85
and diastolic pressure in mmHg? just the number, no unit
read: 86
